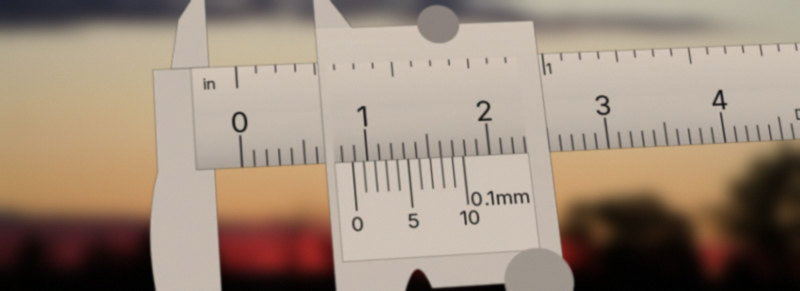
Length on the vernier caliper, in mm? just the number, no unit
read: 8.8
